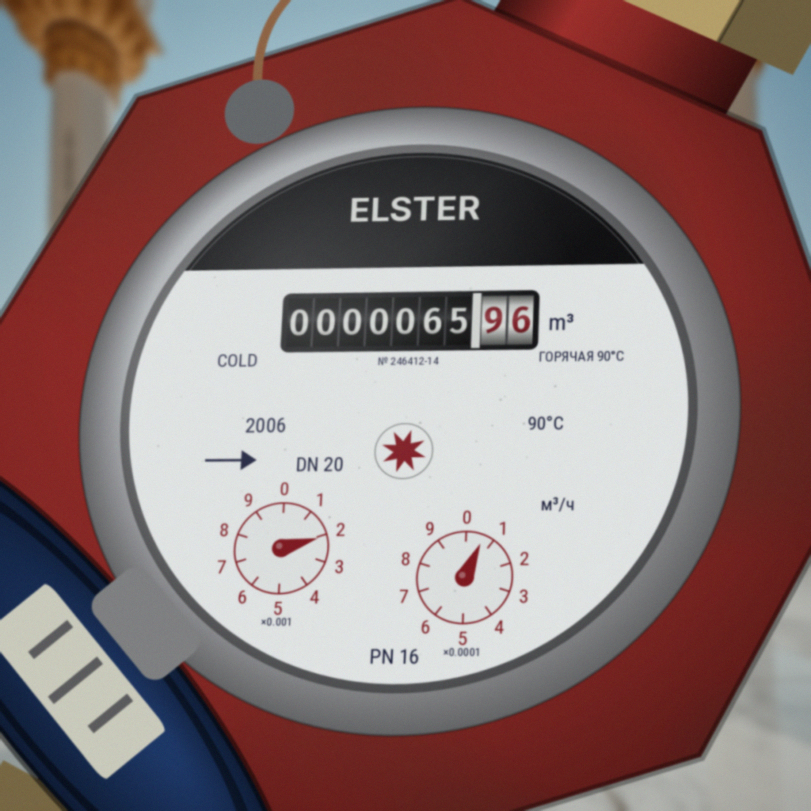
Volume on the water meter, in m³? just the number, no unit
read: 65.9620
